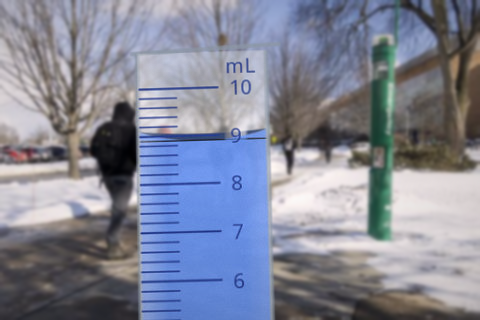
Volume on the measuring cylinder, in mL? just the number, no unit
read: 8.9
